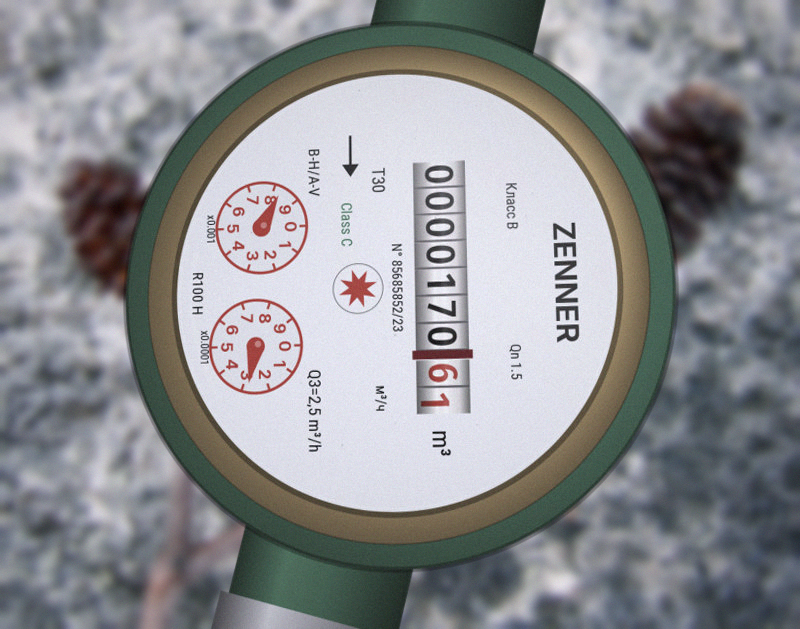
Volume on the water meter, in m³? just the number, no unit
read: 170.6082
